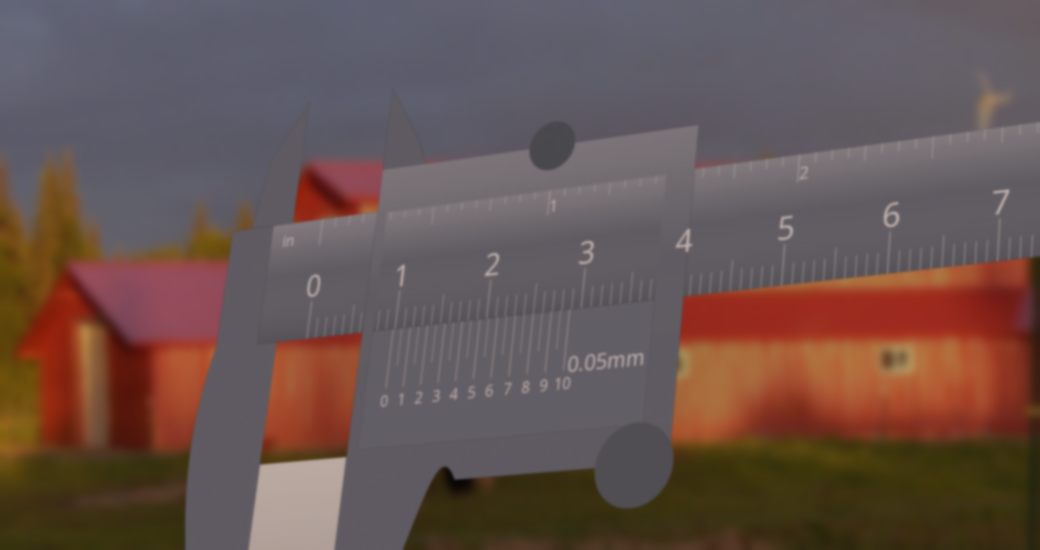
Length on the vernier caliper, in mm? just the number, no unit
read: 9.8
